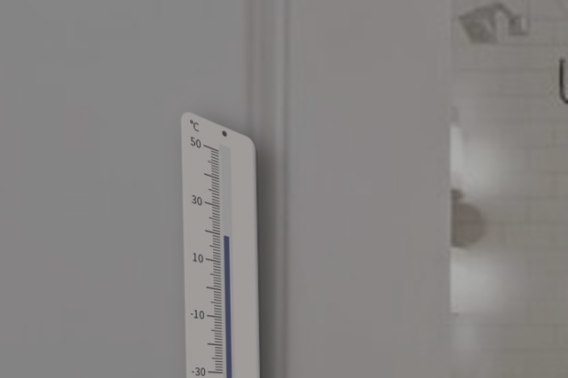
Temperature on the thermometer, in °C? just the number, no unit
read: 20
